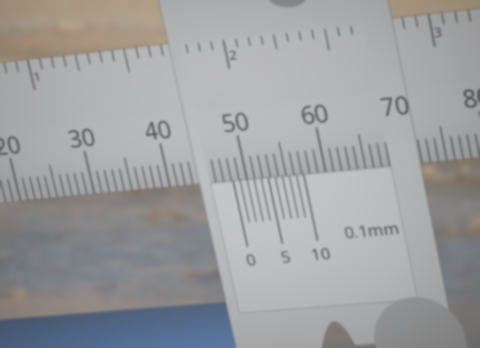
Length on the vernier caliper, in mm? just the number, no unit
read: 48.2
